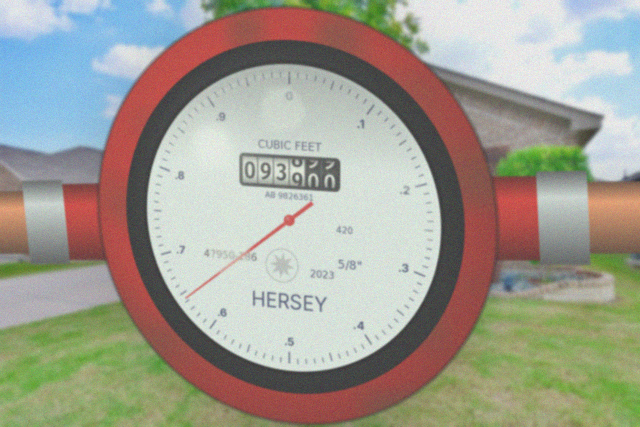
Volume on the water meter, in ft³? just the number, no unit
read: 93899.64
